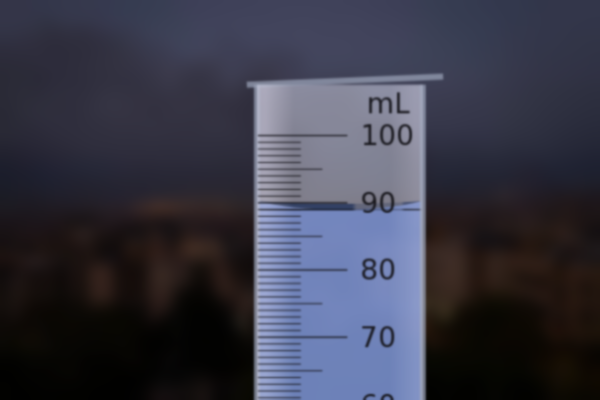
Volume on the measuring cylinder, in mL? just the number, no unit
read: 89
